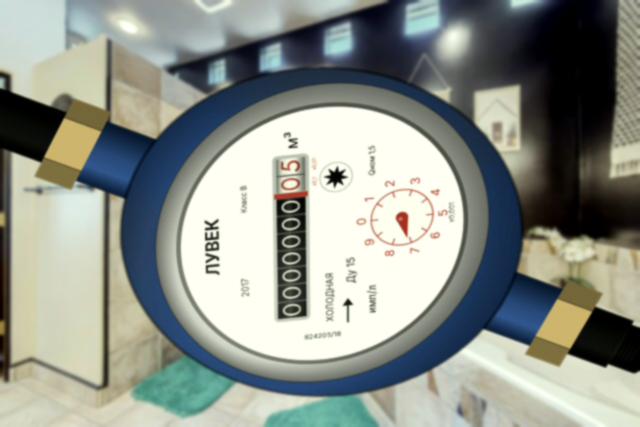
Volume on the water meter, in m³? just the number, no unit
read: 0.057
